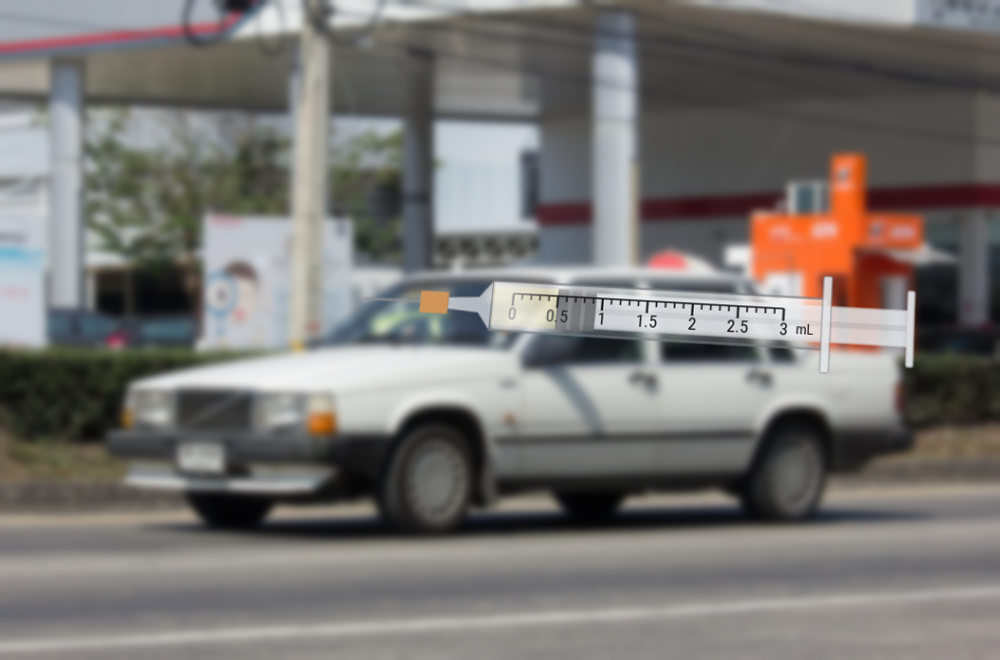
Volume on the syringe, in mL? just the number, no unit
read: 0.5
